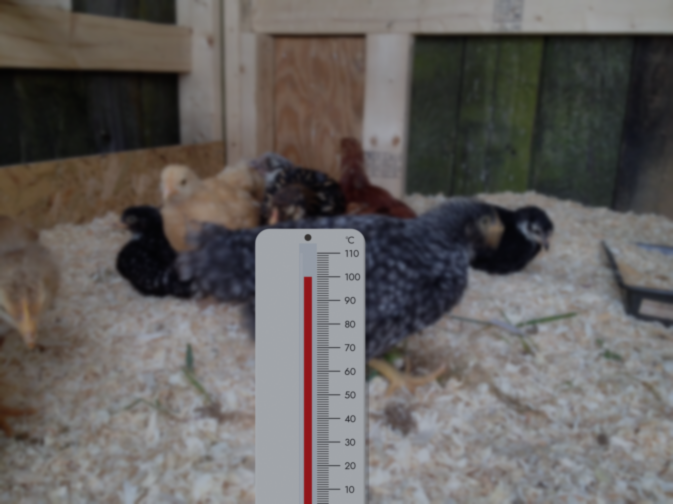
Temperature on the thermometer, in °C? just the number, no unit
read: 100
